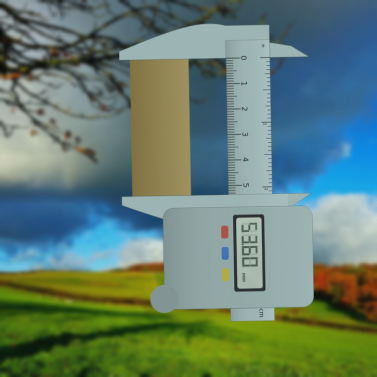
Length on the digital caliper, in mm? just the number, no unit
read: 53.60
